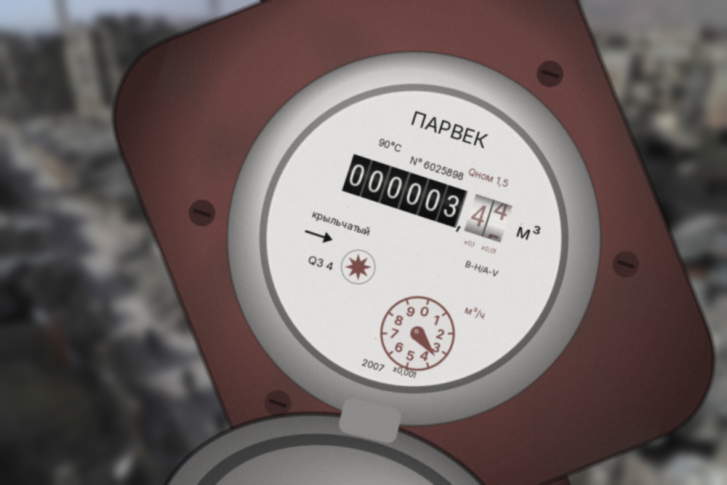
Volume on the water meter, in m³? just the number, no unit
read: 3.443
